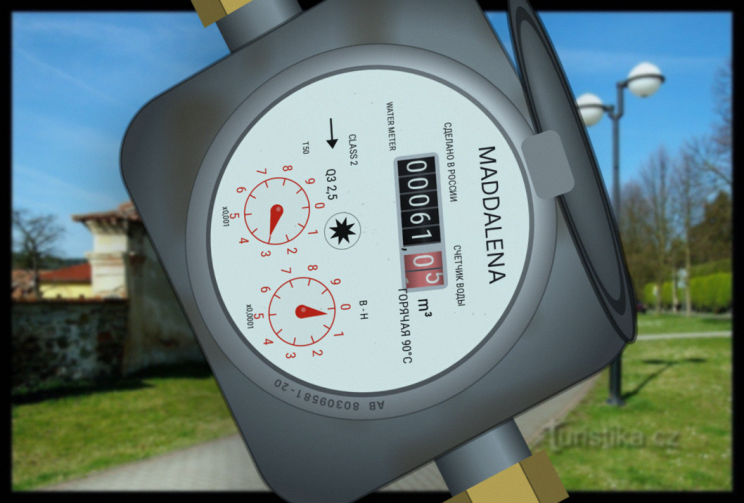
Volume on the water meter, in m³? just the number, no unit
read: 61.0530
